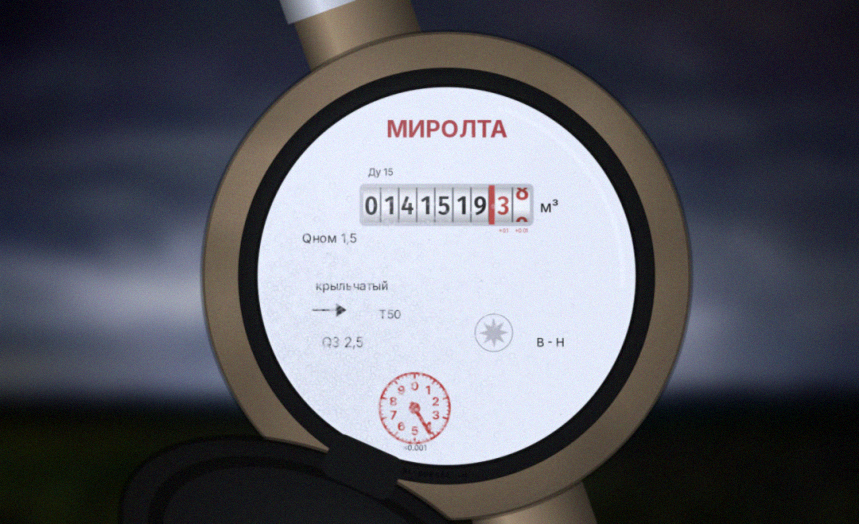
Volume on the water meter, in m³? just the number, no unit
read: 141519.384
